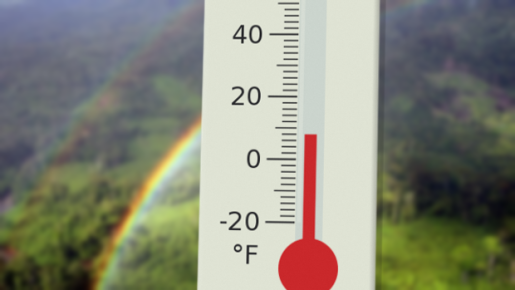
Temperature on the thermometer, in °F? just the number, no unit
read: 8
